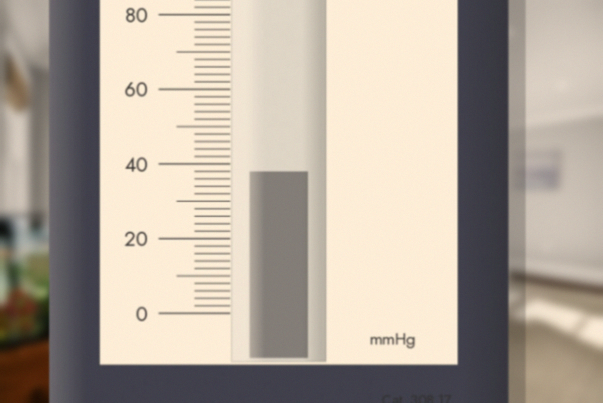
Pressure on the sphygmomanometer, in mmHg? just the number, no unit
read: 38
